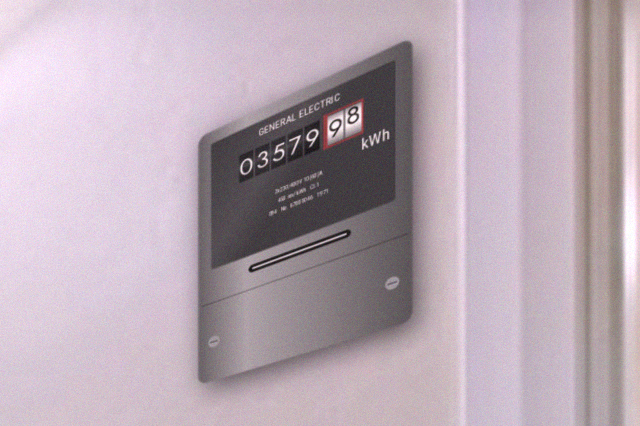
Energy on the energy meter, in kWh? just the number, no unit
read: 3579.98
